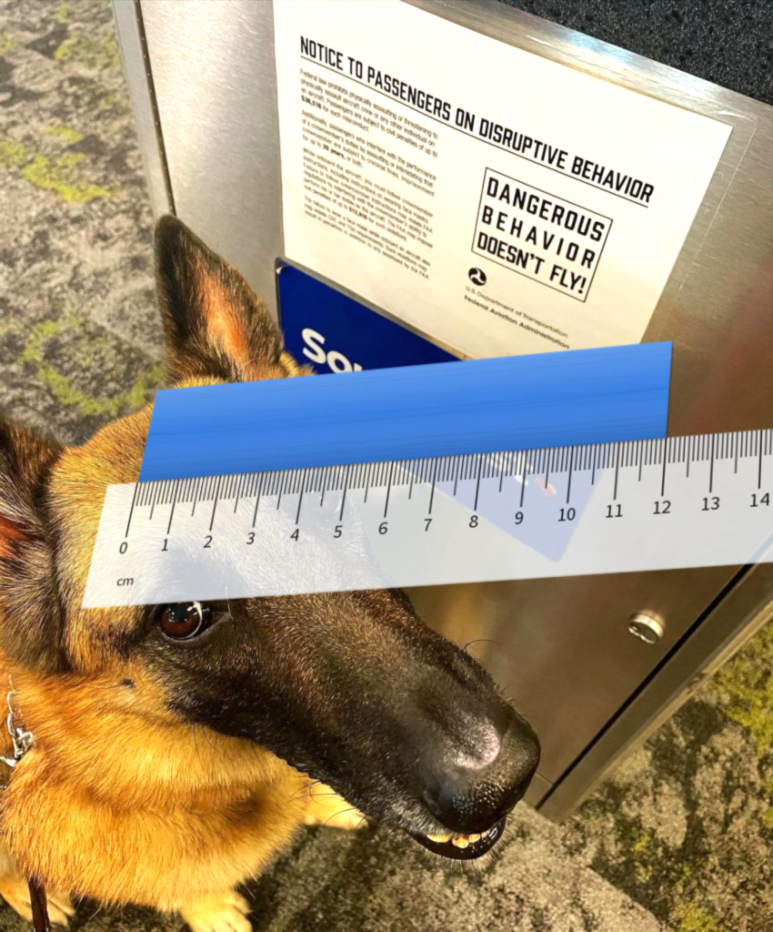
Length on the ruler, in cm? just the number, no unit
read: 12
